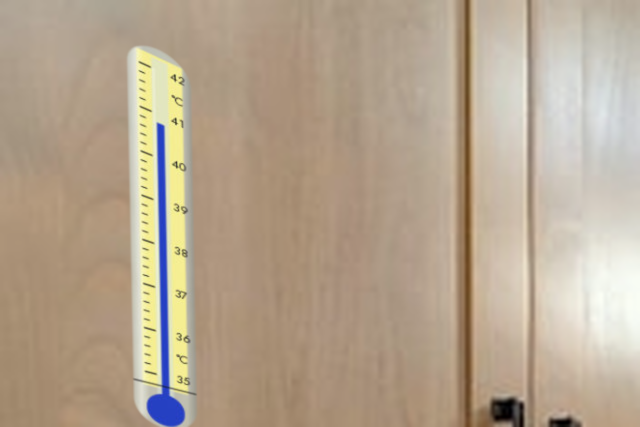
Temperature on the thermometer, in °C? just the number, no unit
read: 40.8
